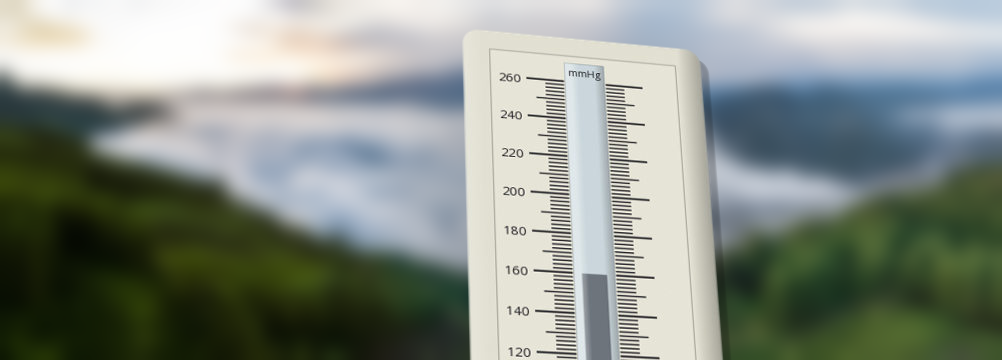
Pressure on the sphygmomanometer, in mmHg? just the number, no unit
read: 160
